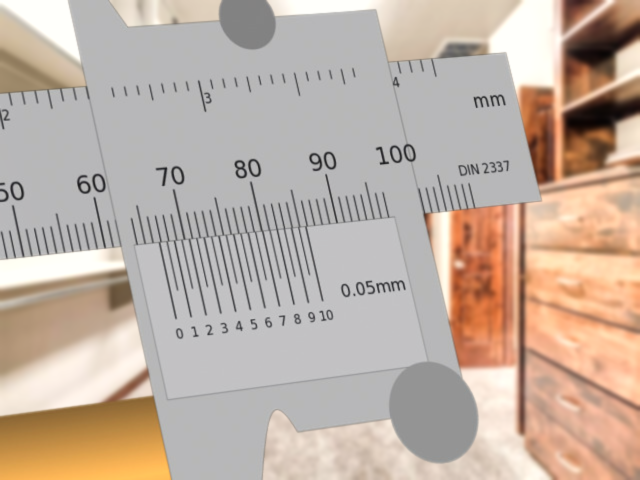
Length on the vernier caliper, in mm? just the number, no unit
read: 66.8
